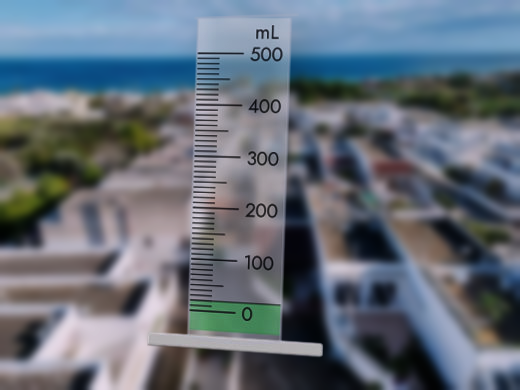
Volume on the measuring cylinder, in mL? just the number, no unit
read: 20
